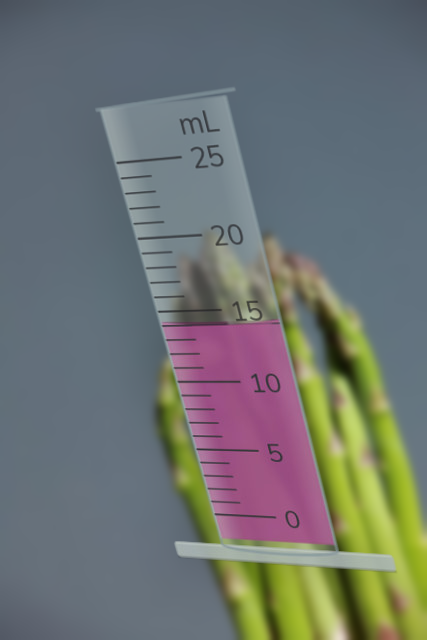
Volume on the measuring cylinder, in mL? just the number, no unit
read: 14
